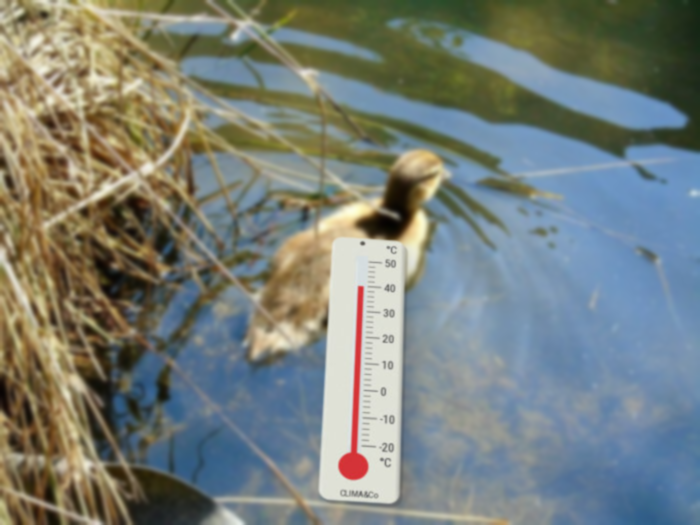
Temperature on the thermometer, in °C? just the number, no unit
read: 40
